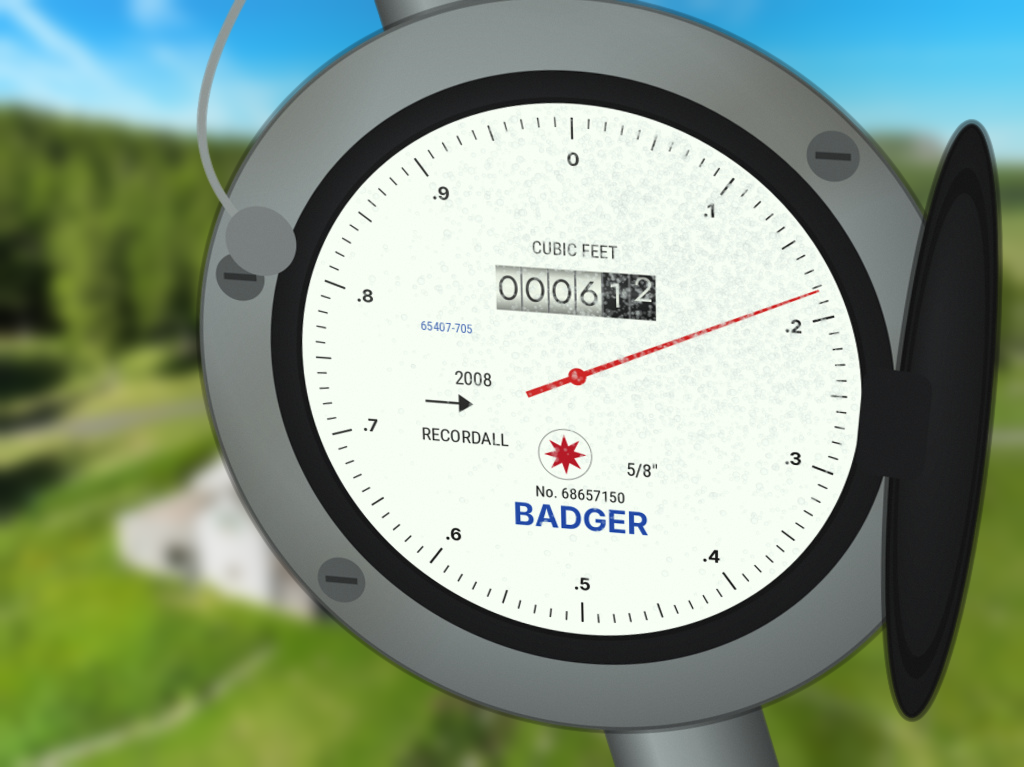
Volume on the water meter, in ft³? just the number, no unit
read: 612.18
